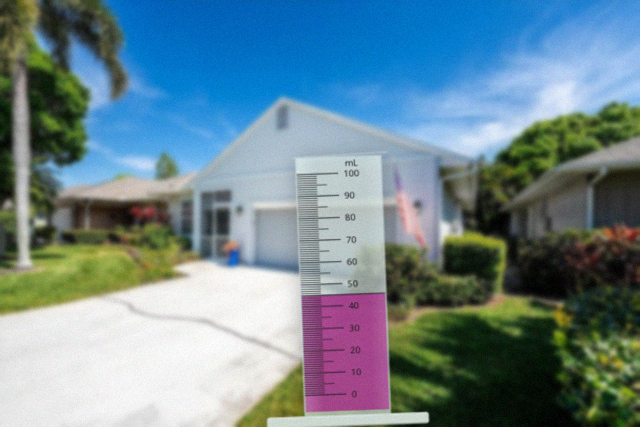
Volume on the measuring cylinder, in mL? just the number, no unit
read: 45
